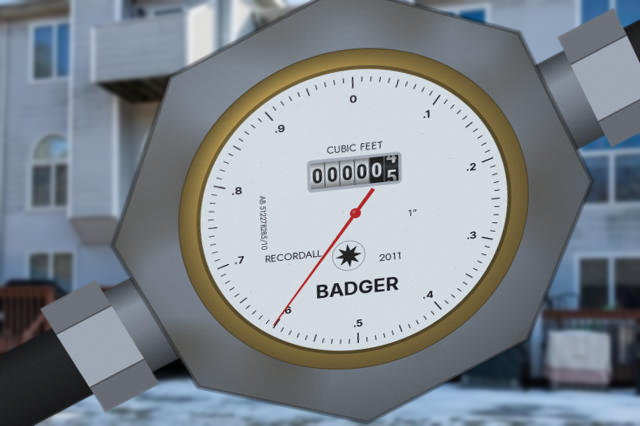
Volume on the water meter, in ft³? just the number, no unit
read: 4.60
